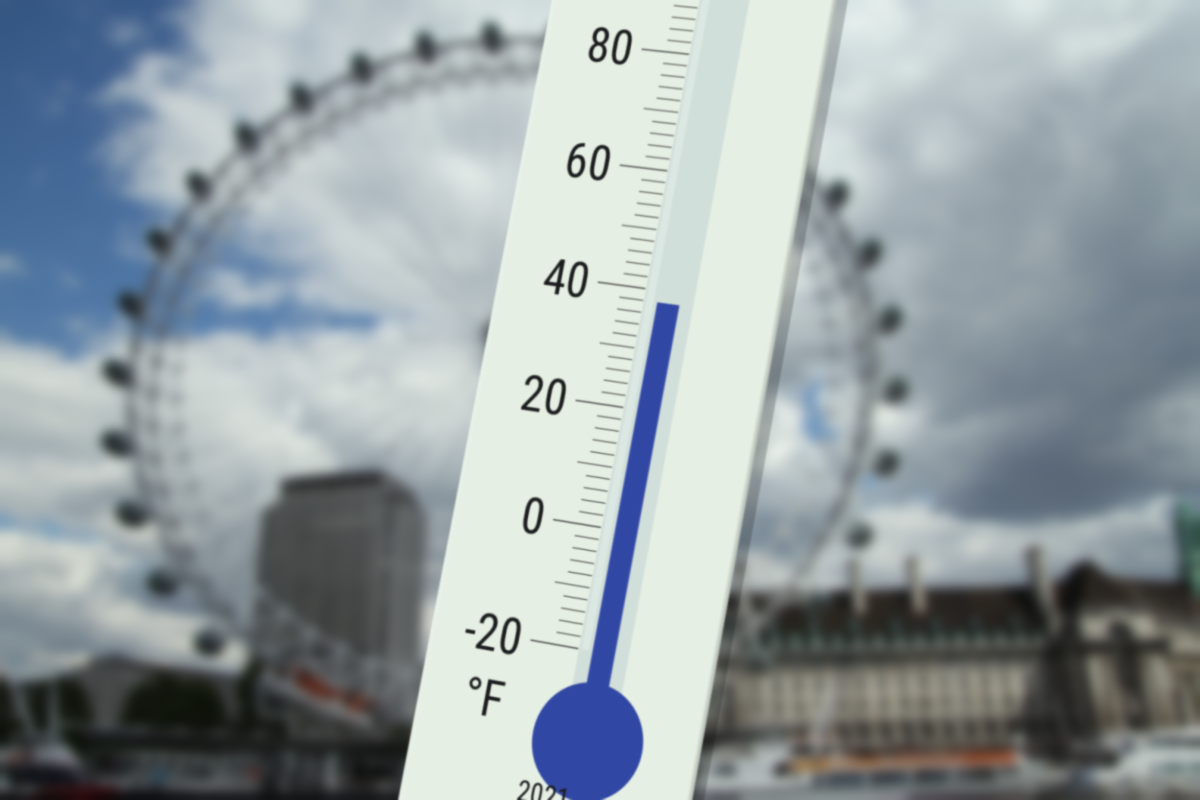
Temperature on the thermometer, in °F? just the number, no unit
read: 38
